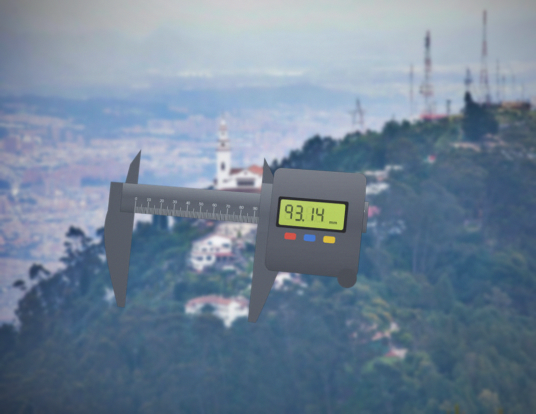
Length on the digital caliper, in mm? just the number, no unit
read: 93.14
